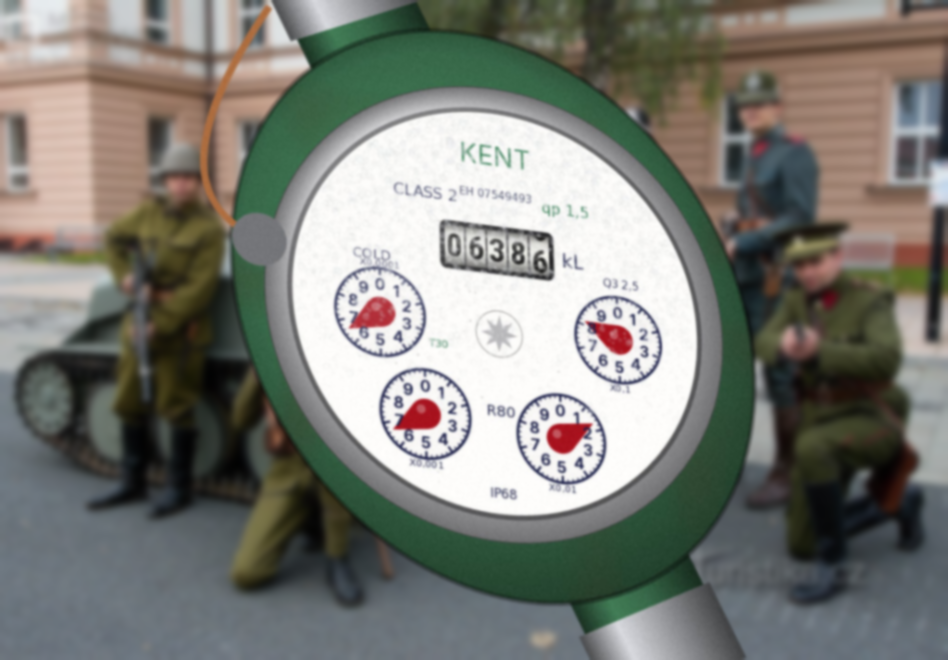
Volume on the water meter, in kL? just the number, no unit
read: 6385.8166
